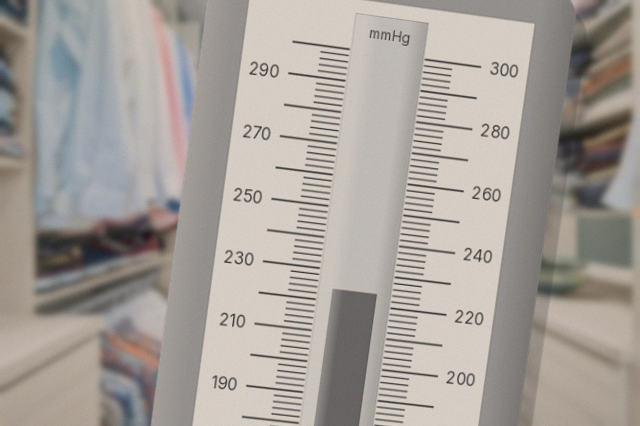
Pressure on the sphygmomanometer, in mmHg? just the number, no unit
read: 224
